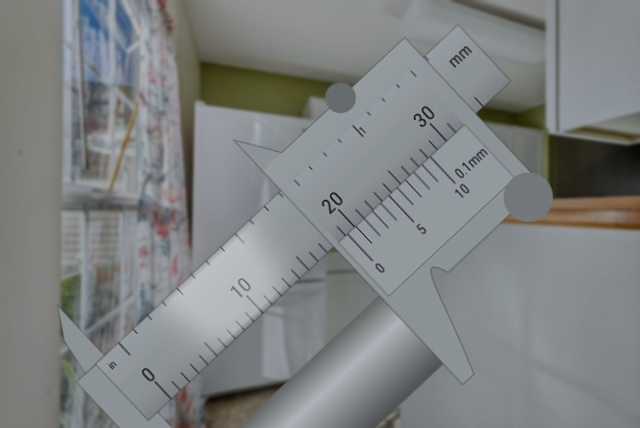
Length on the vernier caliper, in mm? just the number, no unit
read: 19.2
